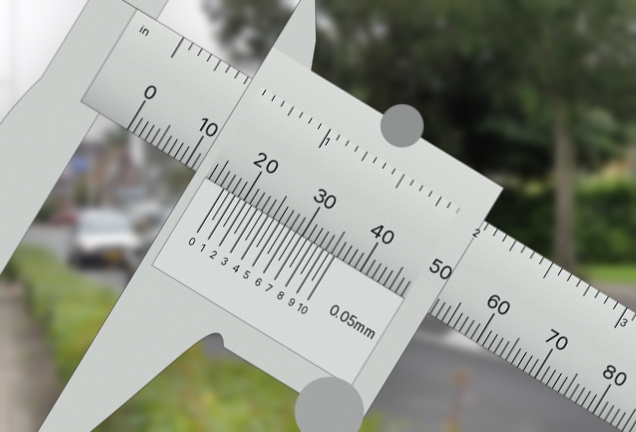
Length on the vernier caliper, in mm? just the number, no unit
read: 16.6
